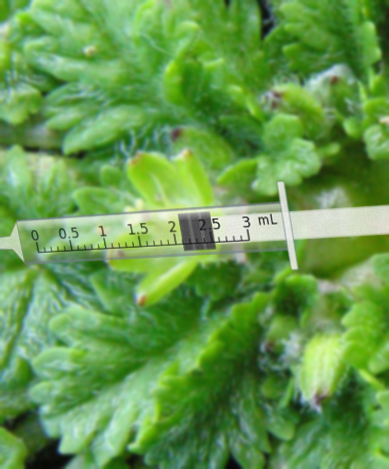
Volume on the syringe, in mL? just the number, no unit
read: 2.1
